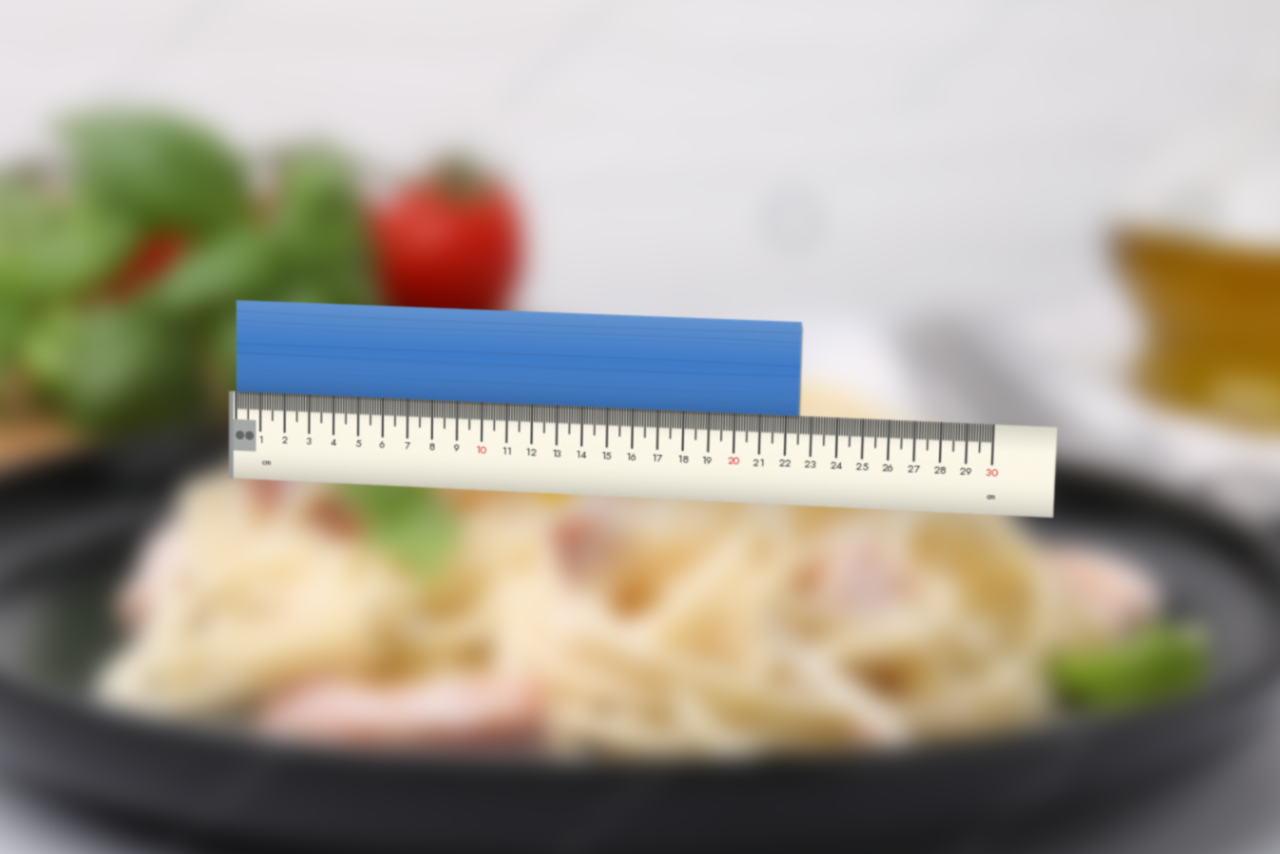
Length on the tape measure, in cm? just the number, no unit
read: 22.5
